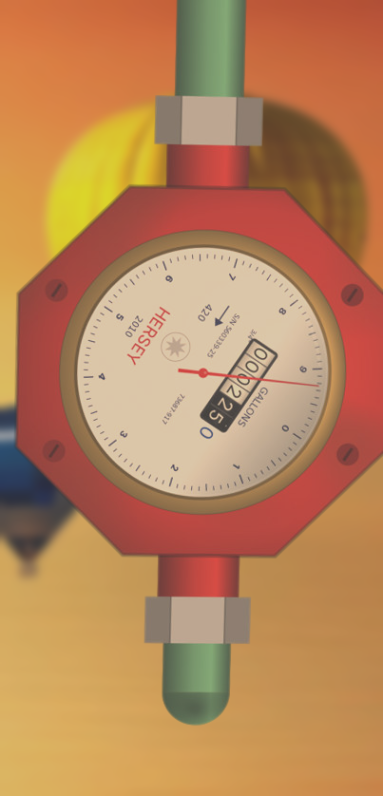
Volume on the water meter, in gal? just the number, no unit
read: 2249.2
